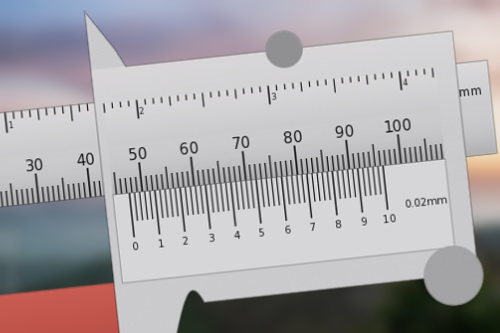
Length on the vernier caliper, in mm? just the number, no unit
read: 47.5
